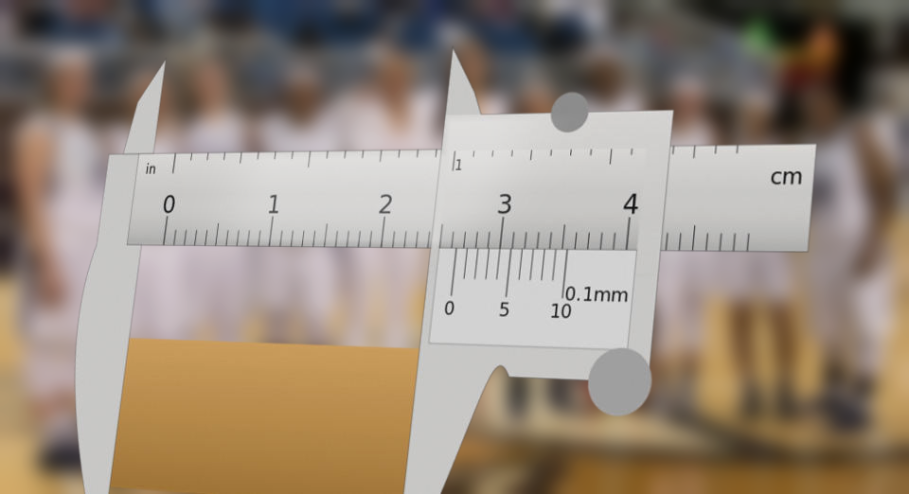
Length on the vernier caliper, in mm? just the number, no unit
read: 26.4
